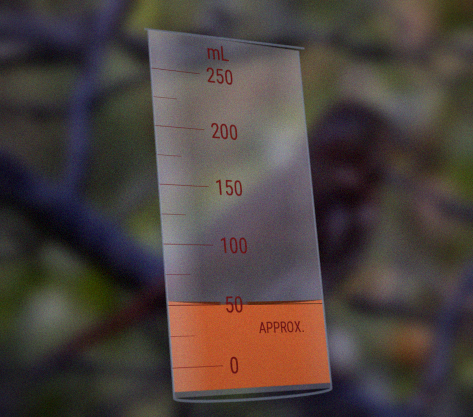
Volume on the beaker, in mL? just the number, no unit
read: 50
